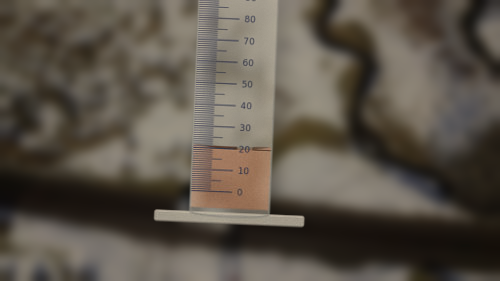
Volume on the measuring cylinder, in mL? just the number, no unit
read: 20
